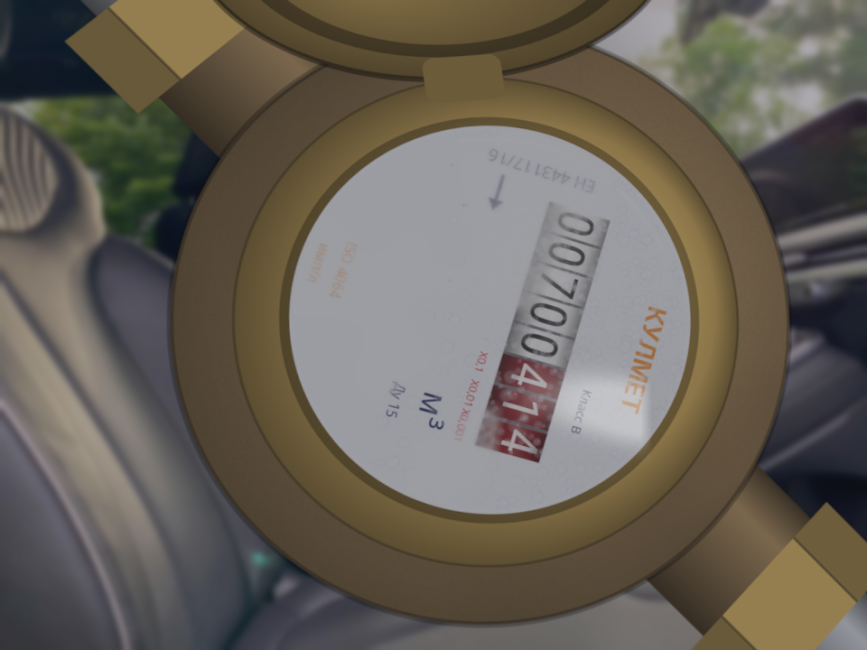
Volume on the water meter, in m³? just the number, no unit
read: 700.414
